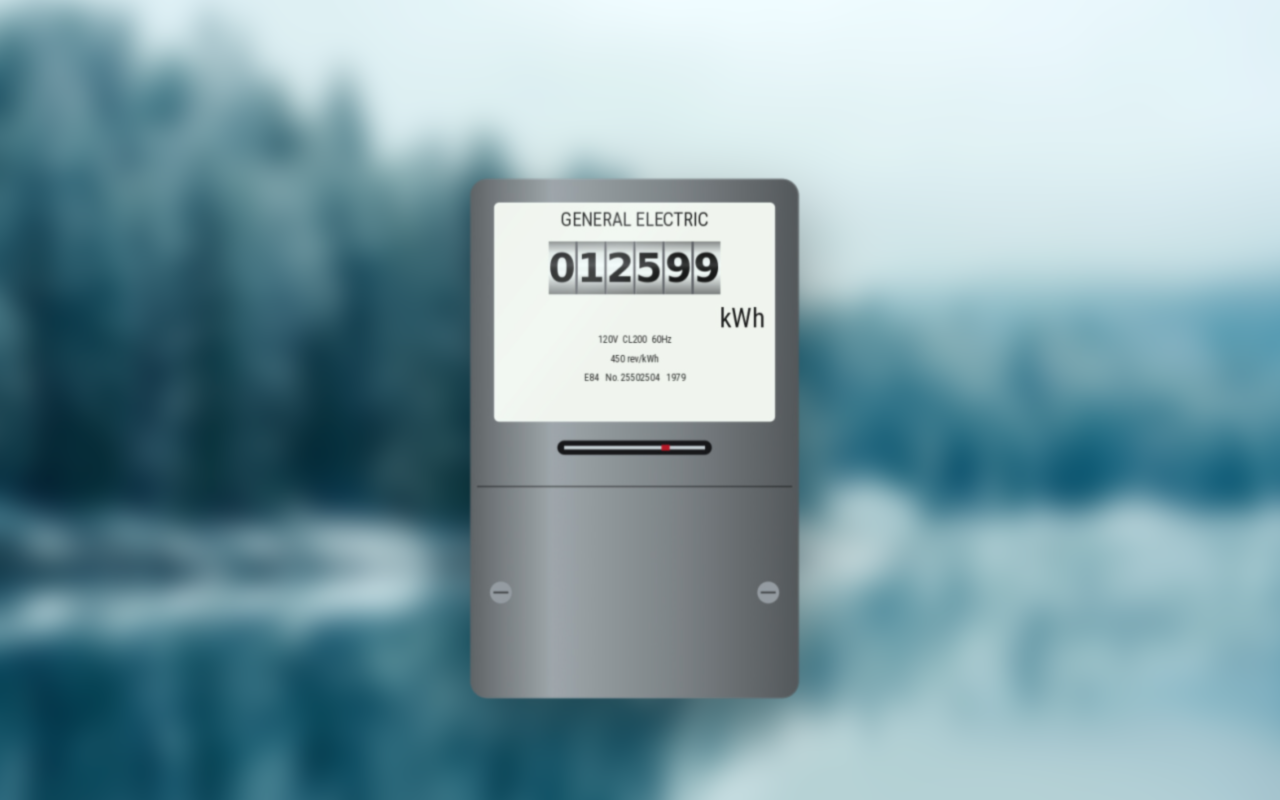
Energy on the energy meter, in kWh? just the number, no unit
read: 12599
